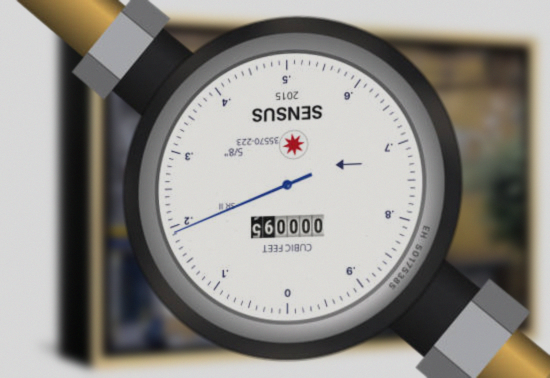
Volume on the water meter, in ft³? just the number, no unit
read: 95.19
